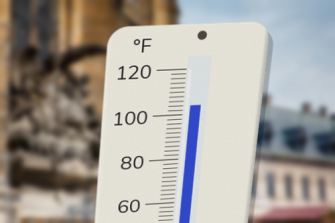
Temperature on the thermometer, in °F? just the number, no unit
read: 104
